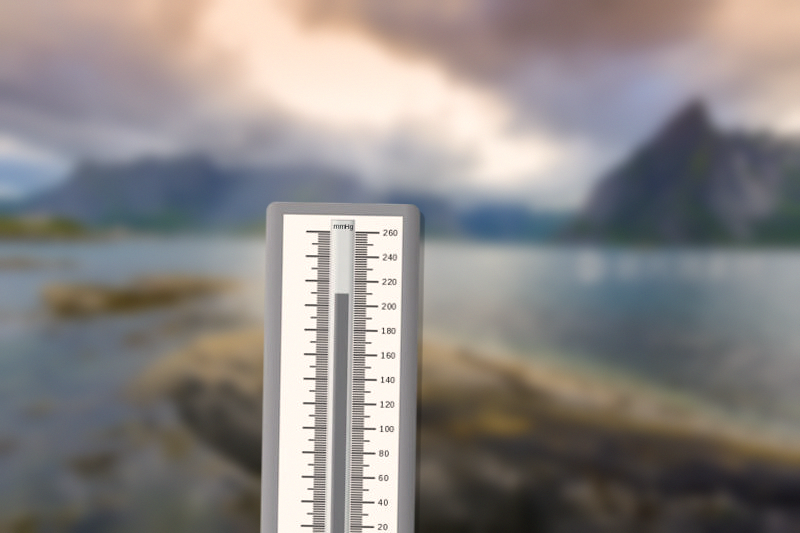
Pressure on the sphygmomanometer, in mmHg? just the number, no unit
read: 210
